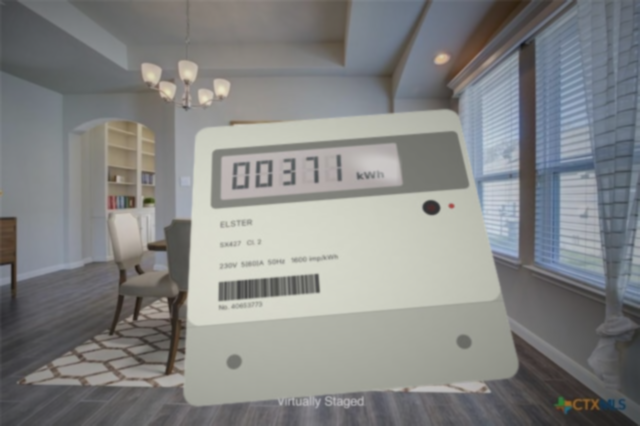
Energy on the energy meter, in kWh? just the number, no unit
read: 371
